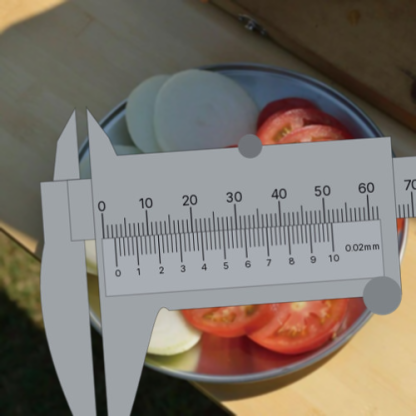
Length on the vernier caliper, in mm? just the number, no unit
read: 2.5
